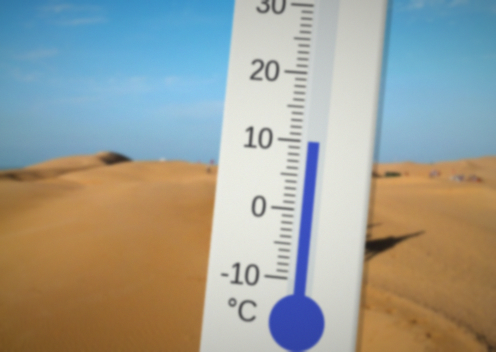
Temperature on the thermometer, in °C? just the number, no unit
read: 10
